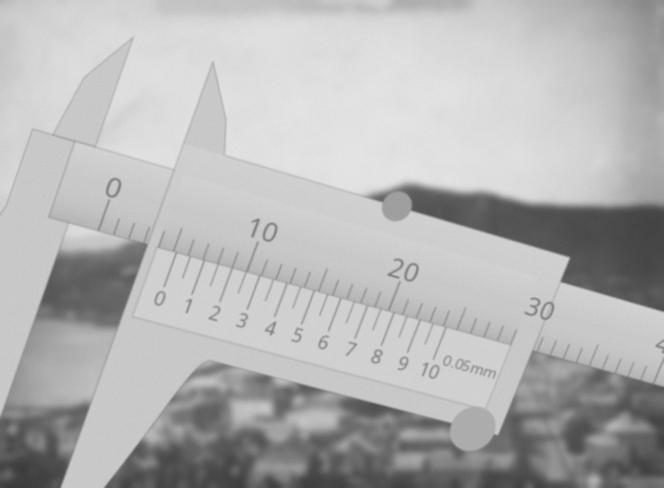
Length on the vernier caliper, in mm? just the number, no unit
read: 5.2
